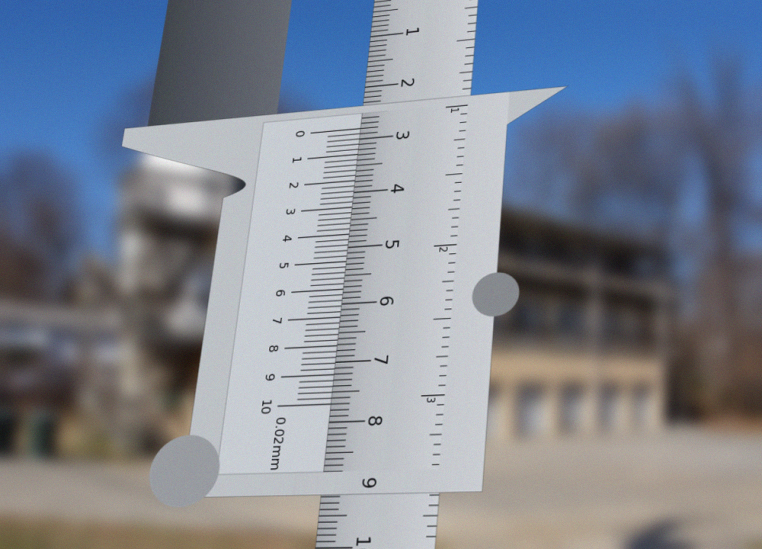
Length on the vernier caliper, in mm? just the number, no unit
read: 28.0
